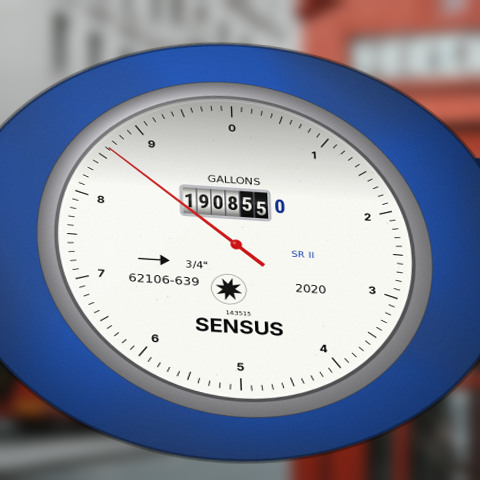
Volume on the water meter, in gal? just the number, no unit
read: 1908548.6
